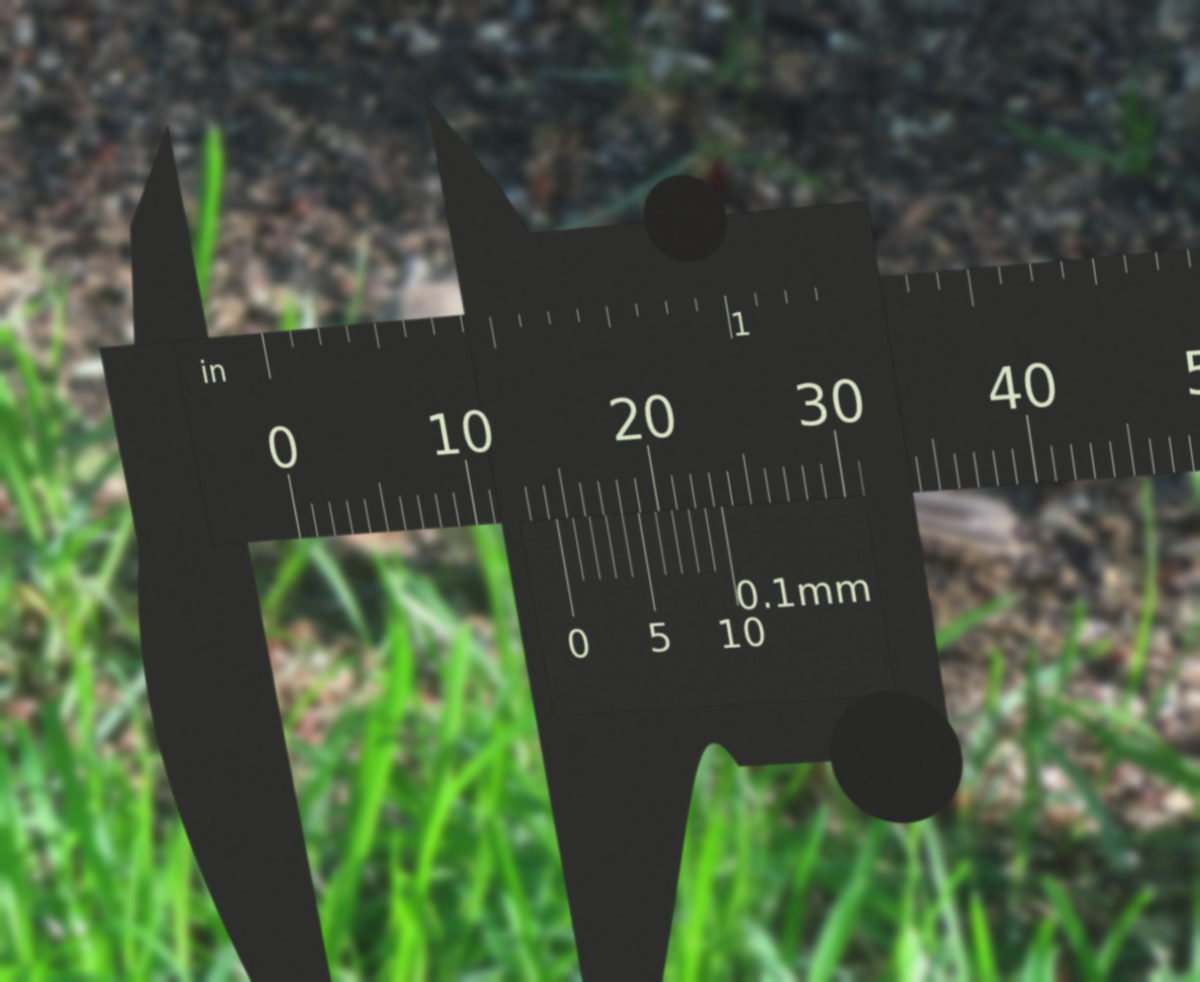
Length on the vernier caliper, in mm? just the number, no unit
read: 14.4
